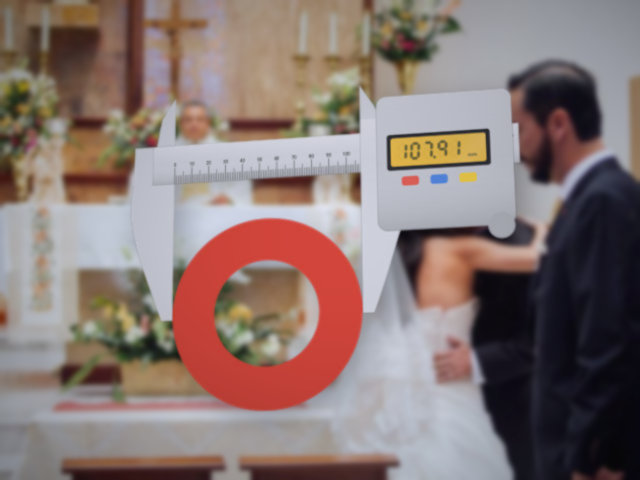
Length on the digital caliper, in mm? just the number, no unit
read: 107.91
